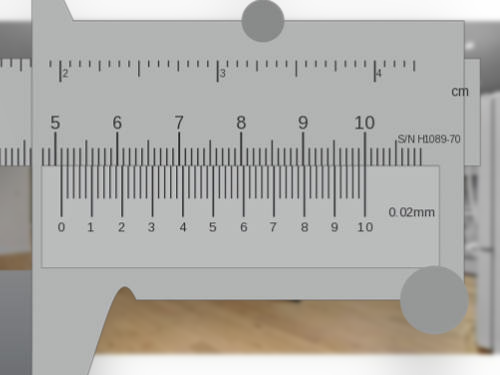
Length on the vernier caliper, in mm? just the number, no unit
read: 51.0
